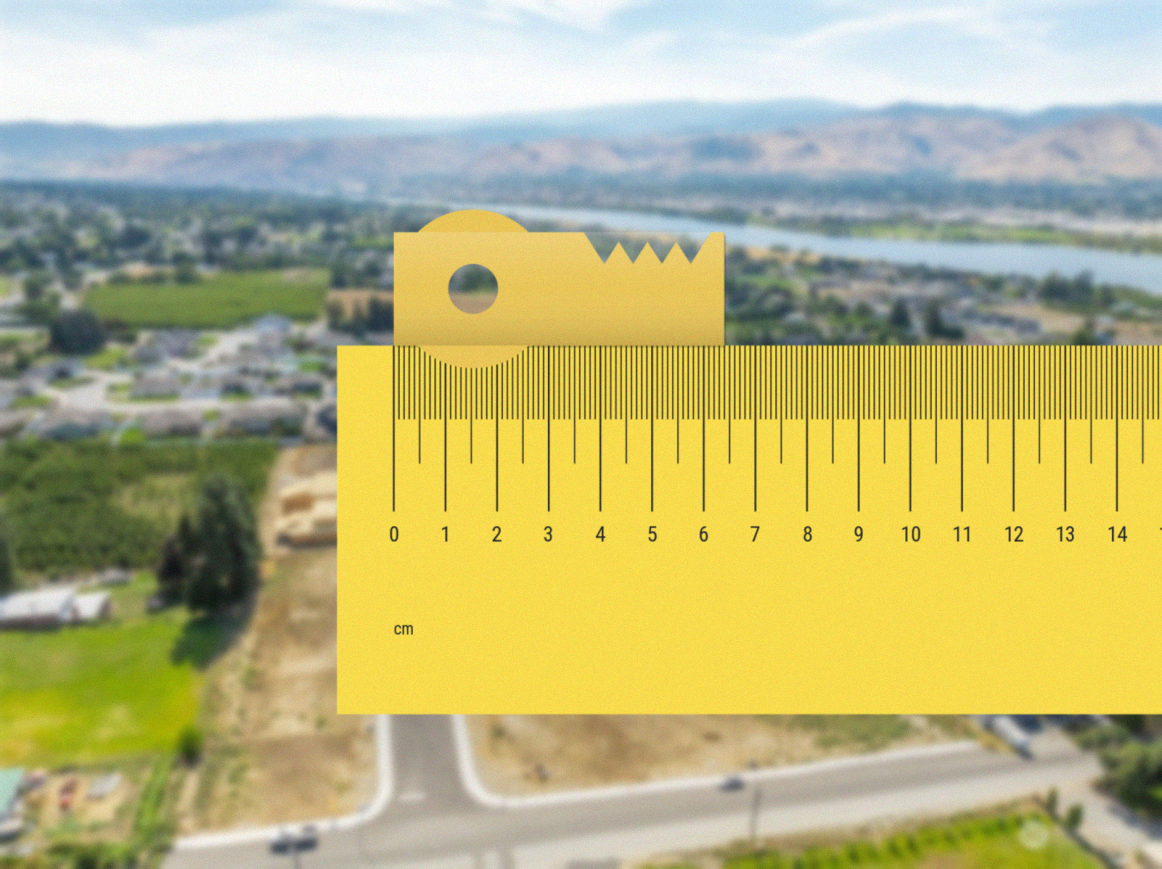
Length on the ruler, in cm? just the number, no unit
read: 6.4
